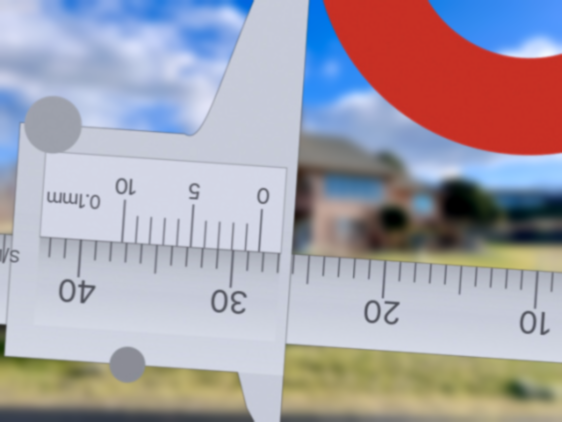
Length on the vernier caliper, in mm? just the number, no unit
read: 28.3
